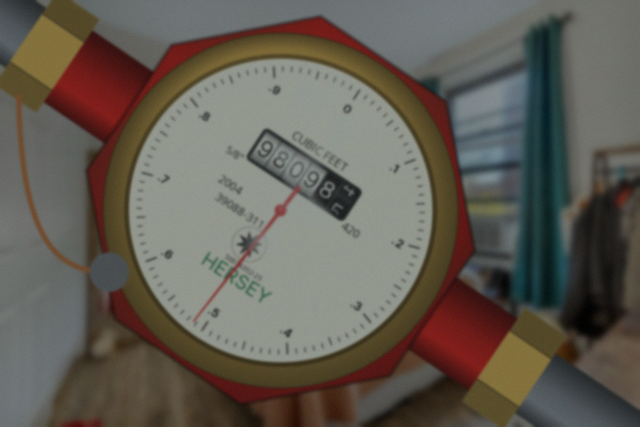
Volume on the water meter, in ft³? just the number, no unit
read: 980984.51
